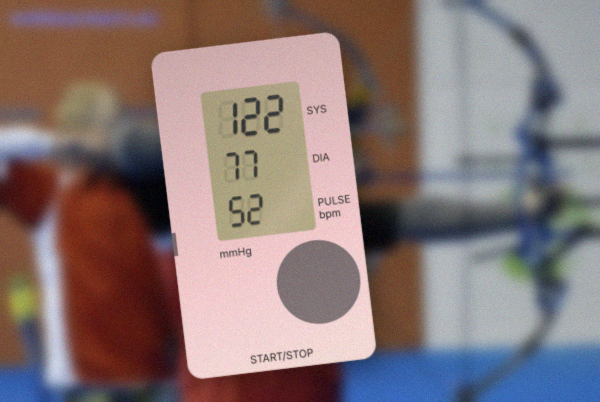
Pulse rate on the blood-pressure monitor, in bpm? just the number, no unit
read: 52
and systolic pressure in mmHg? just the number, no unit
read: 122
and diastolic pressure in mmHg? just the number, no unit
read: 77
